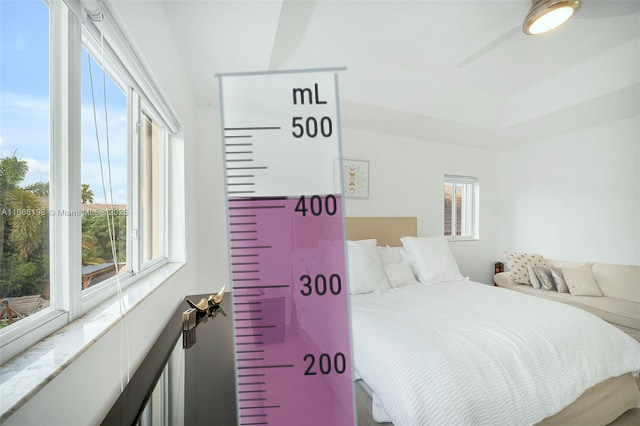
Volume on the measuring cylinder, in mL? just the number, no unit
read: 410
